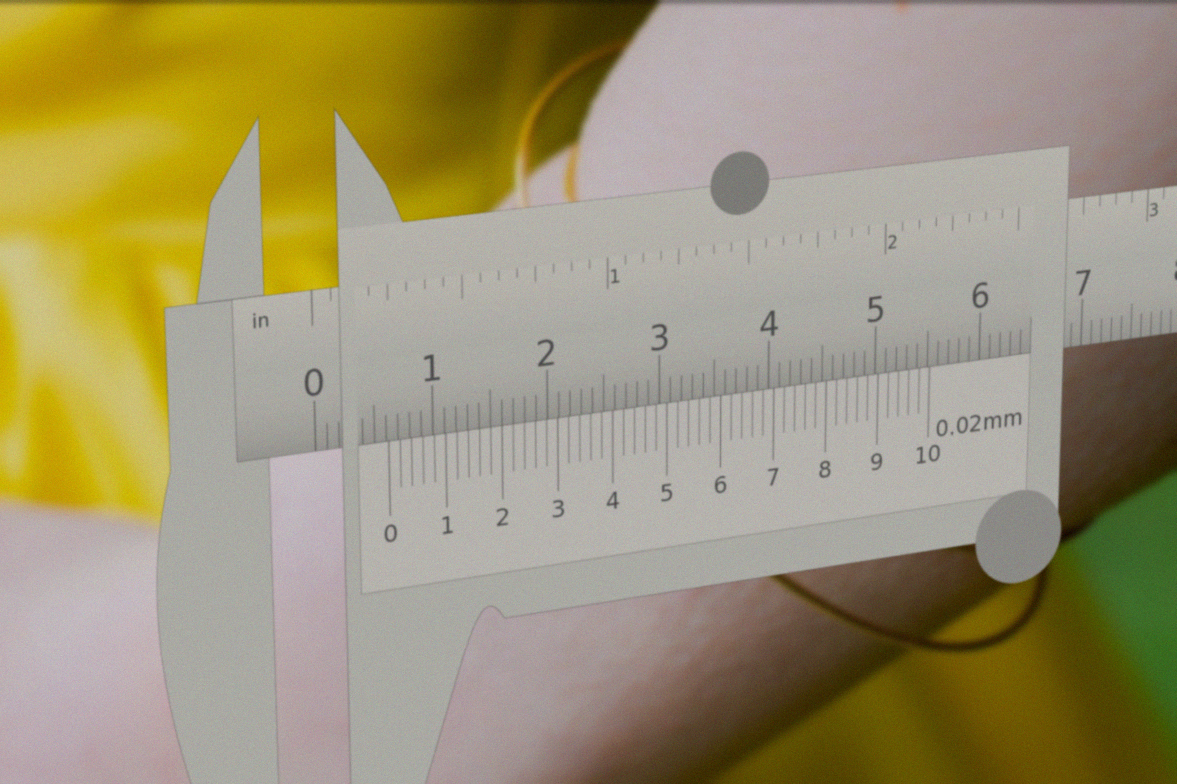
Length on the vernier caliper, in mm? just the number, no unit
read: 6.2
